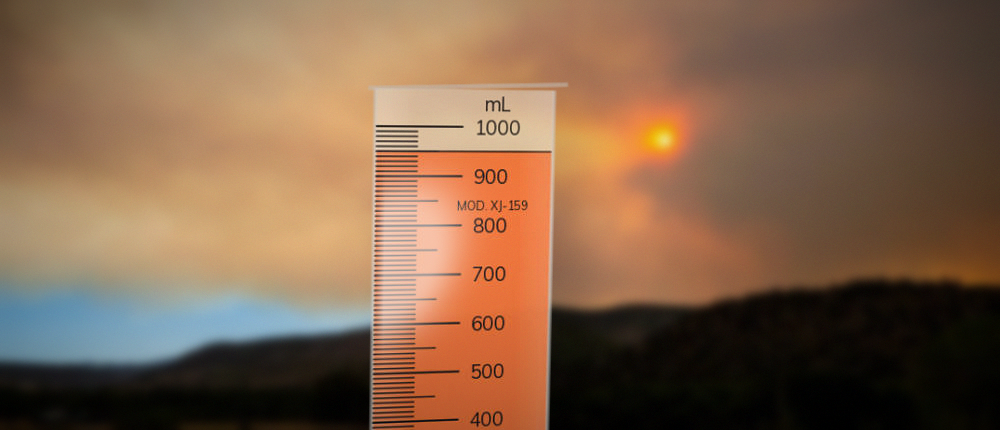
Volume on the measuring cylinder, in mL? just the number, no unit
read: 950
